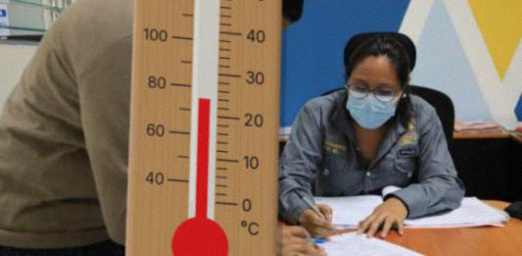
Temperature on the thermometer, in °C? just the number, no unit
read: 24
